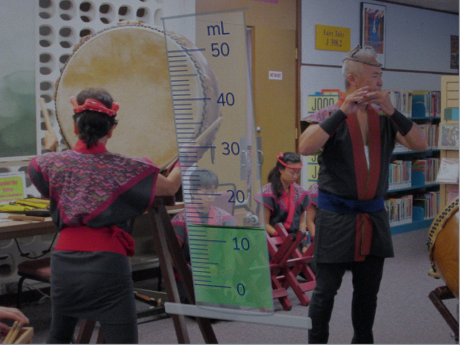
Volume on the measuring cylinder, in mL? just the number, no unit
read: 13
